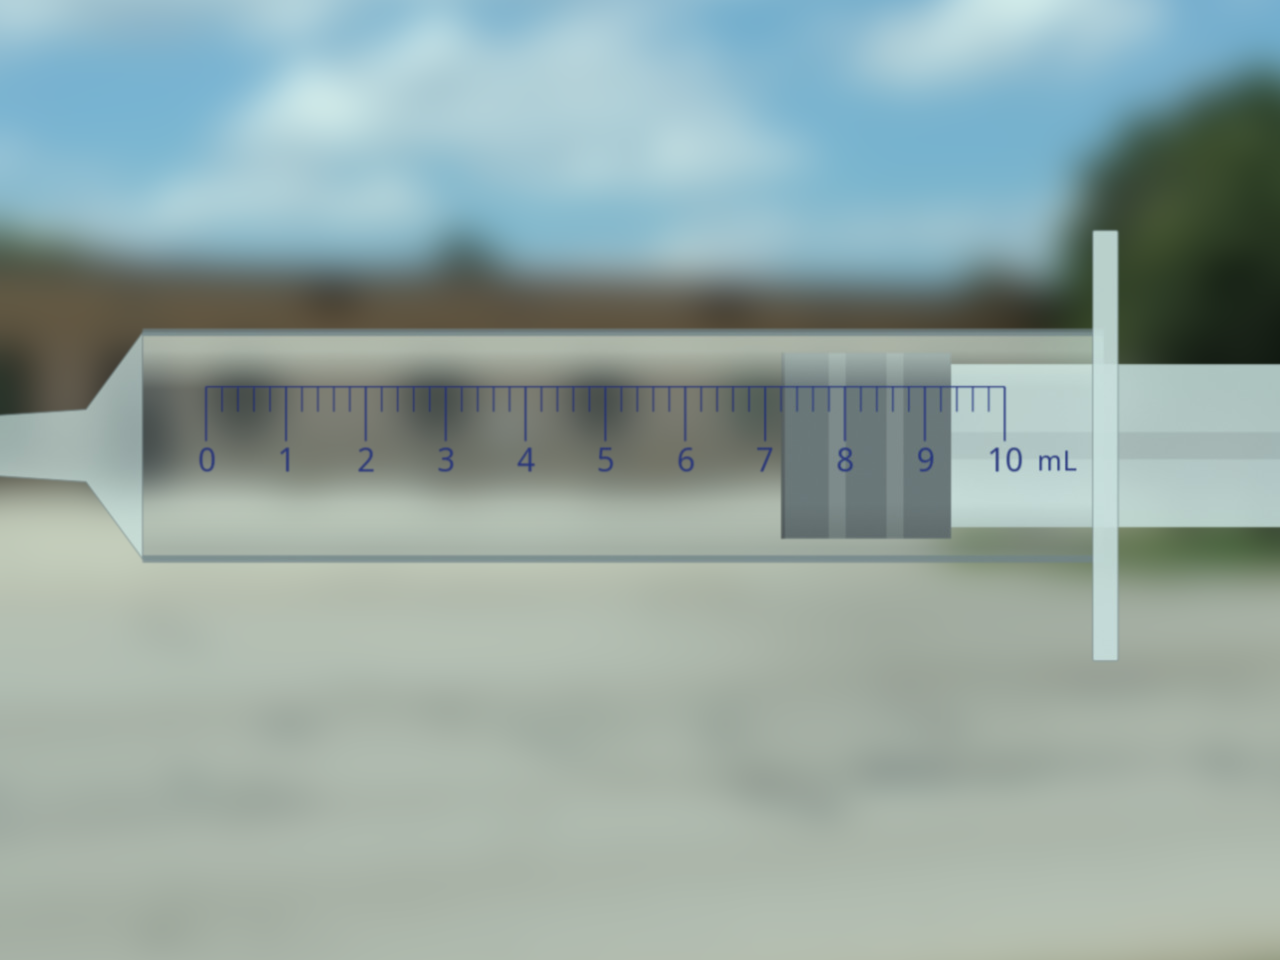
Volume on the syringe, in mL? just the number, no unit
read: 7.2
